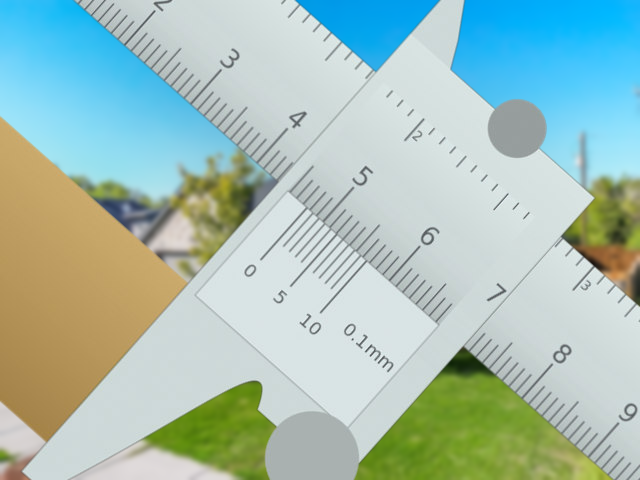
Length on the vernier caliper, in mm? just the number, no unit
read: 47.6
